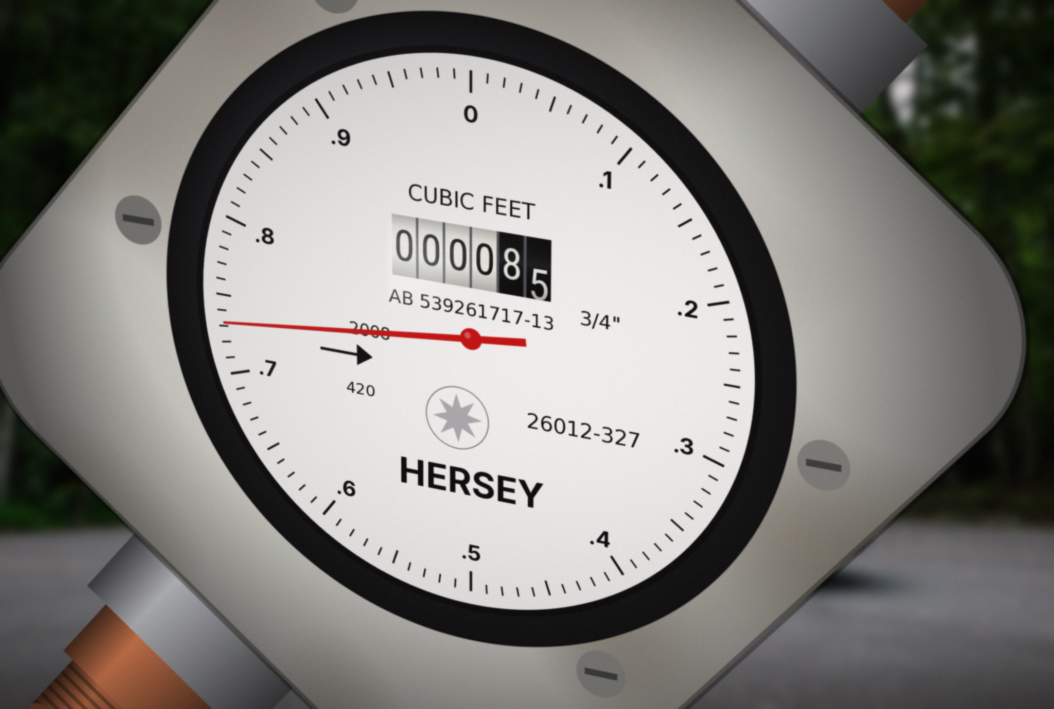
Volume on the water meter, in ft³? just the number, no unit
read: 84.73
